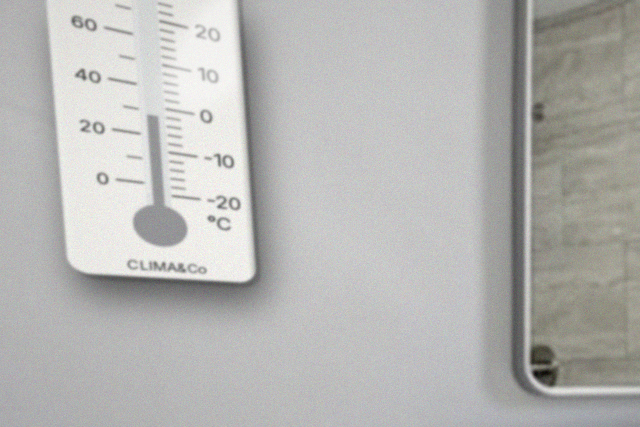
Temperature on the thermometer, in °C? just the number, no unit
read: -2
